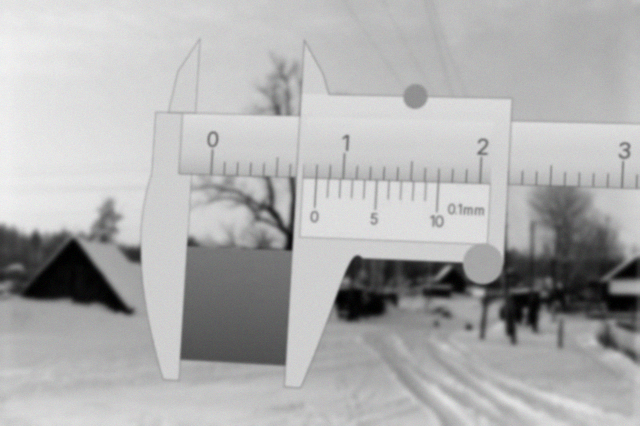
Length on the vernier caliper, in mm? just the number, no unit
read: 8.0
